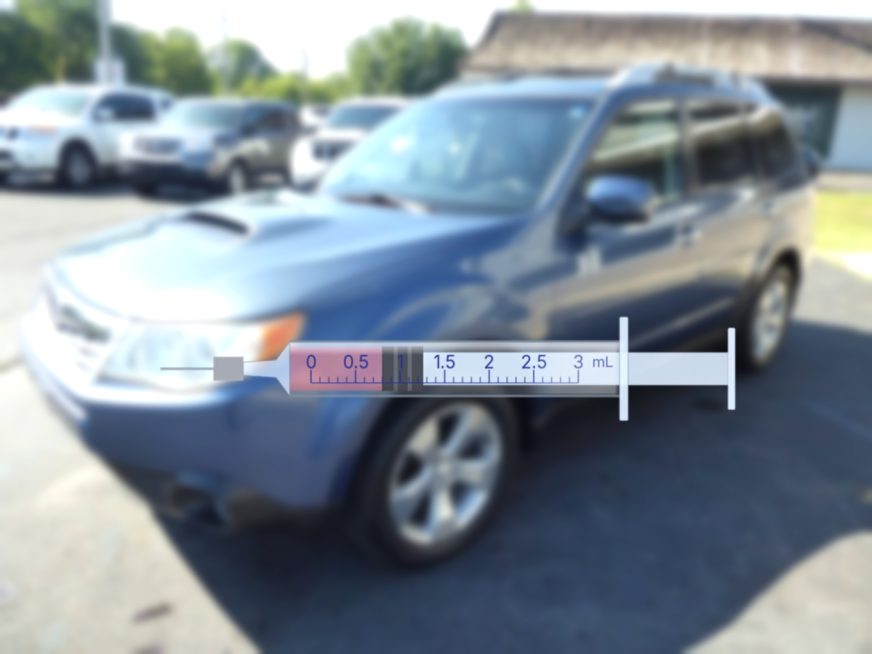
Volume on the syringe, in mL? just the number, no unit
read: 0.8
